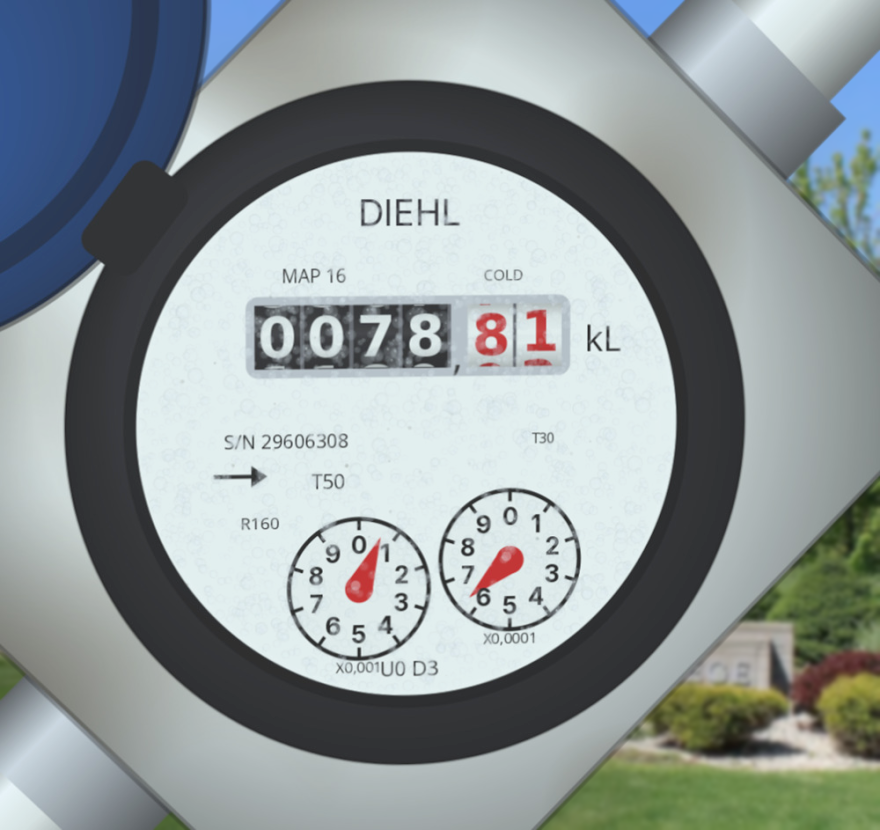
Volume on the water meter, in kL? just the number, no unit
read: 78.8106
